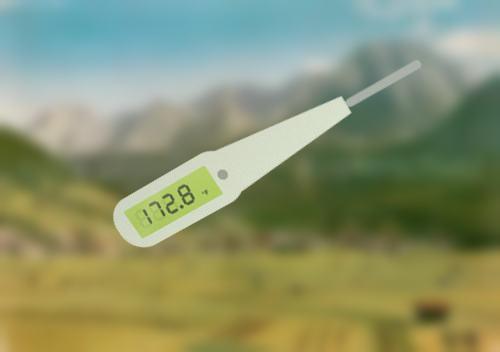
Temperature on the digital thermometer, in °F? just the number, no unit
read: 172.8
